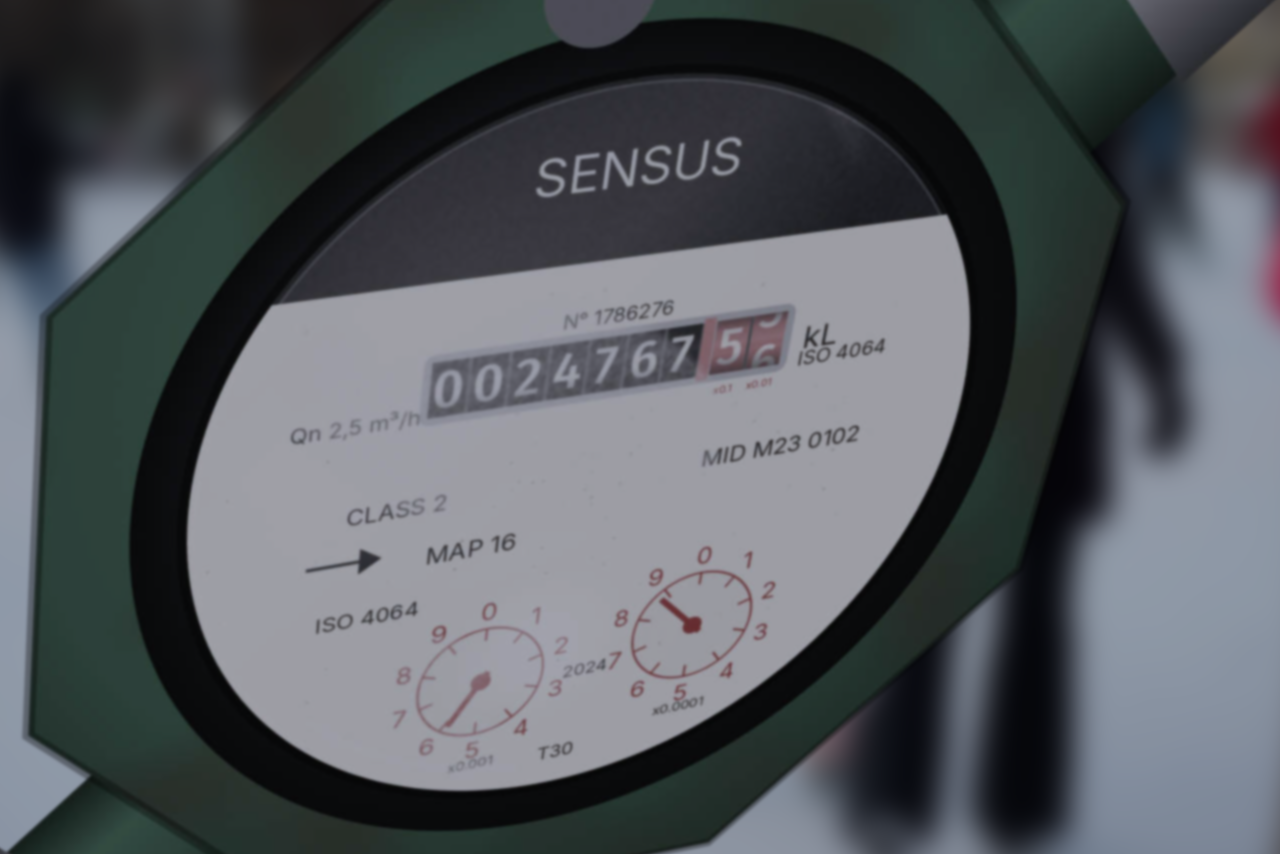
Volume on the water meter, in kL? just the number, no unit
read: 24767.5558
